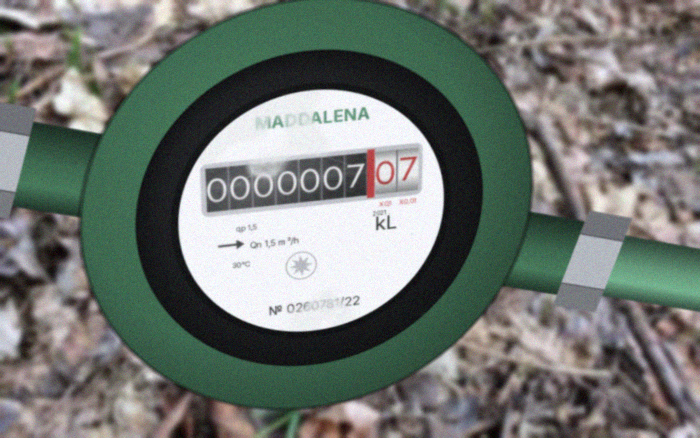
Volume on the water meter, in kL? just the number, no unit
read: 7.07
